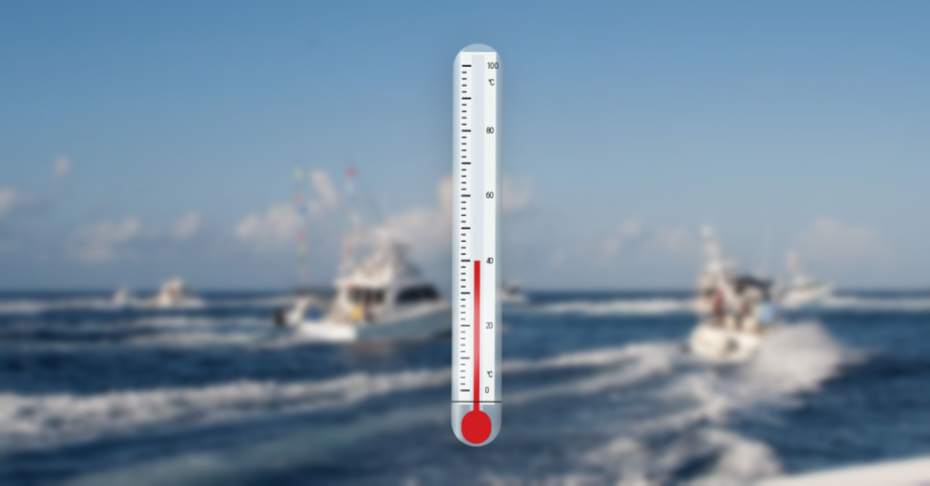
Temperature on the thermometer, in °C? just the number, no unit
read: 40
